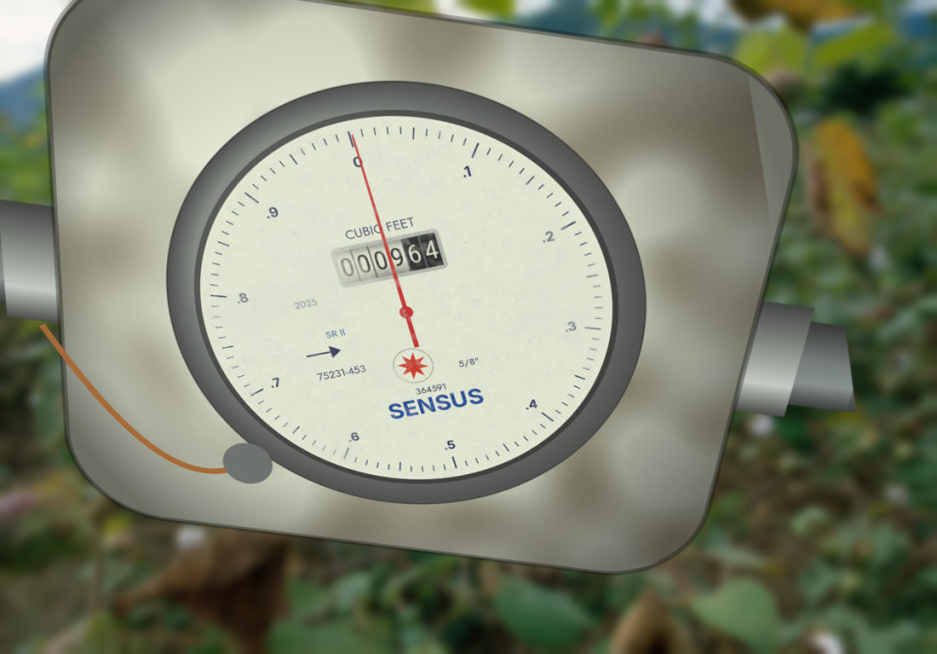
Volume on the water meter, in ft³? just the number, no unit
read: 964.00
